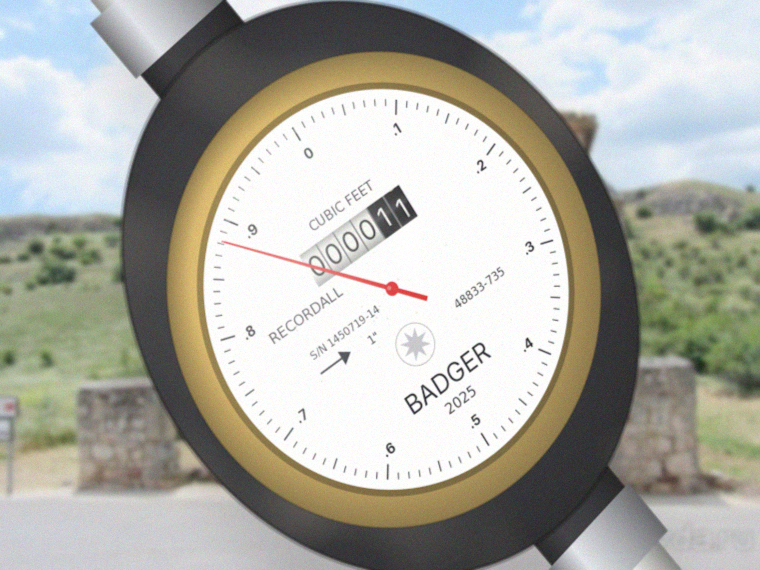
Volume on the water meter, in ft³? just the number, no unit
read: 10.88
